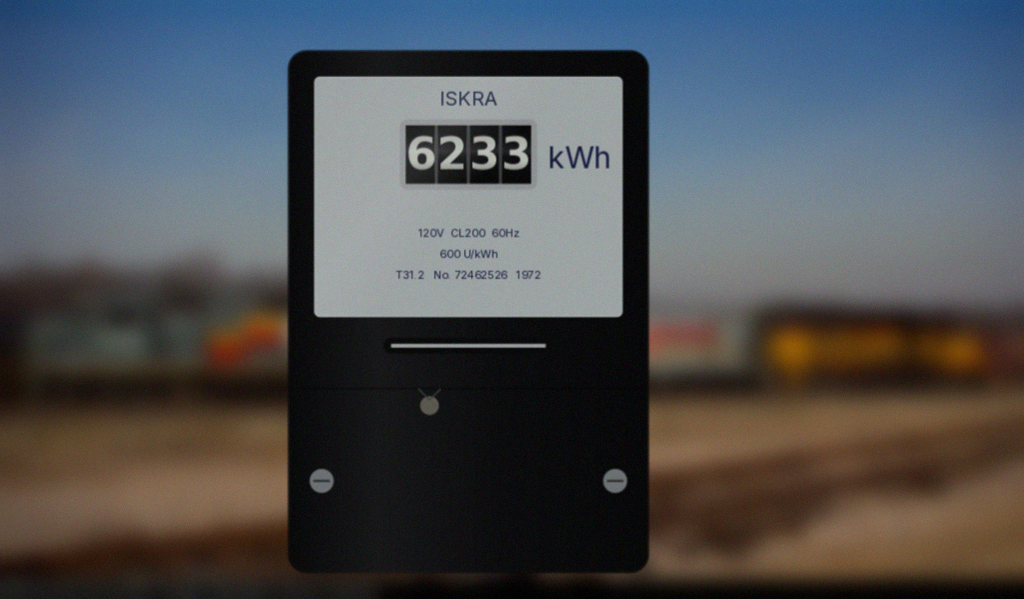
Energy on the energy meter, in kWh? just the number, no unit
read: 6233
